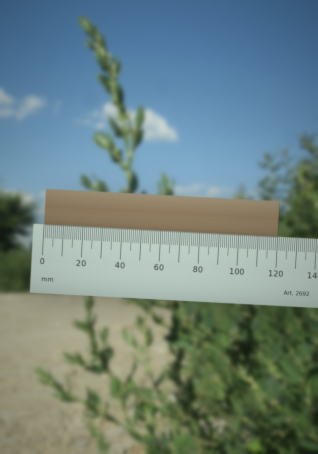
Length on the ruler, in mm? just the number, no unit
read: 120
